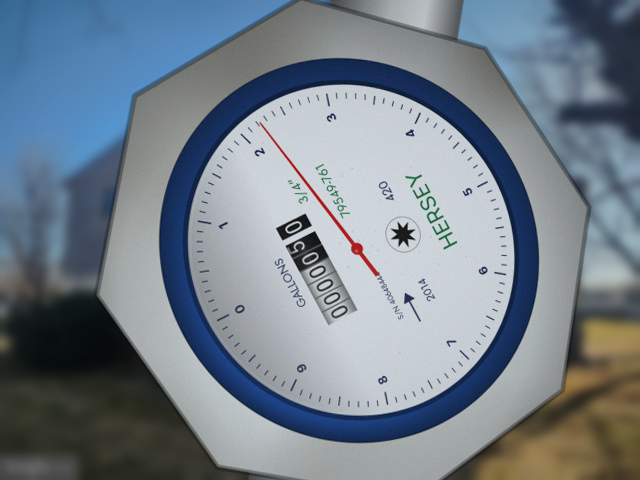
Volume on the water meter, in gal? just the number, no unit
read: 52.2
